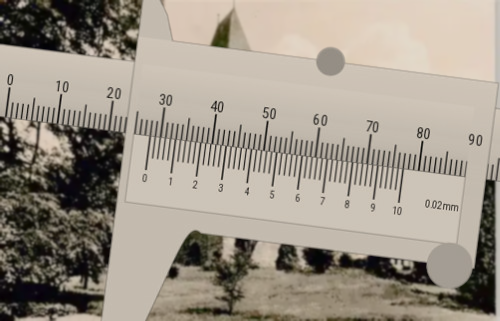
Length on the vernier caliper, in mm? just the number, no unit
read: 28.0
